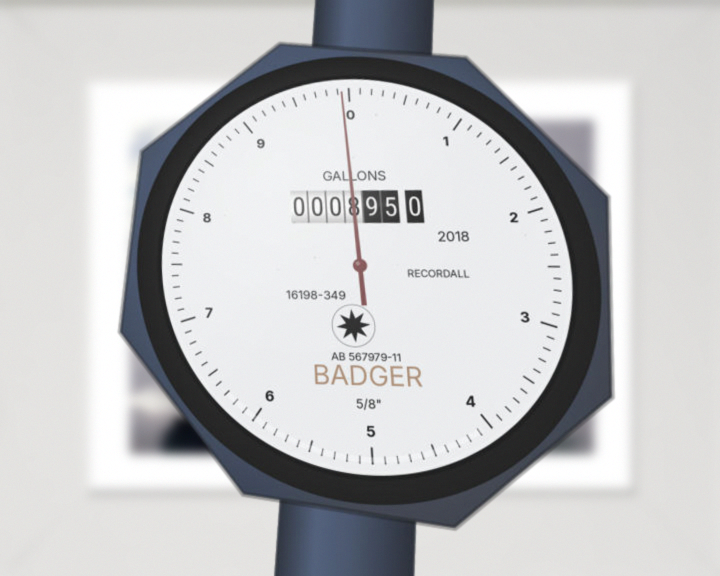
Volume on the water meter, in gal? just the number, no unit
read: 8949.9
